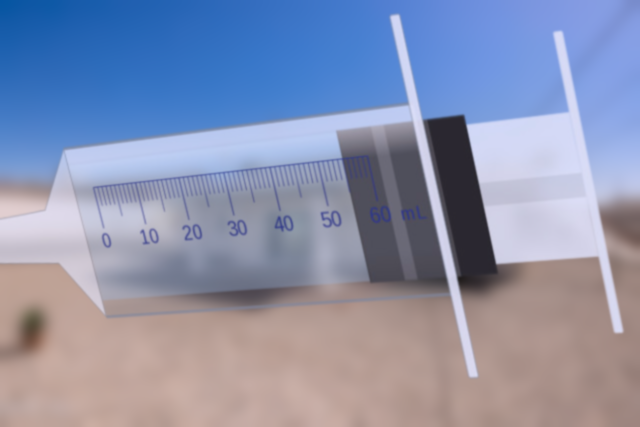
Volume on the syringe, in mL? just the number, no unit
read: 55
